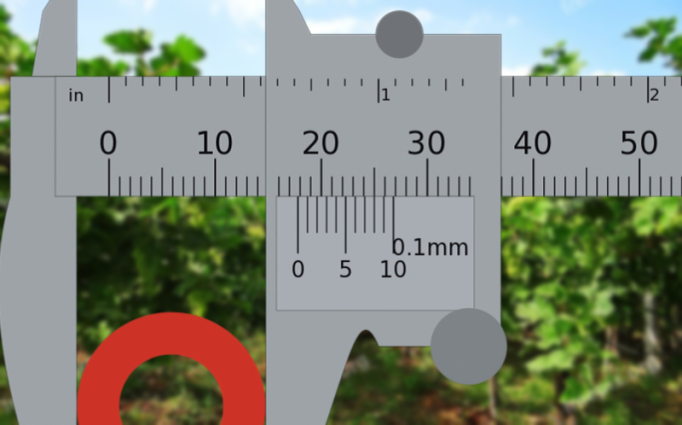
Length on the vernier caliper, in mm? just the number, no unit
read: 17.8
